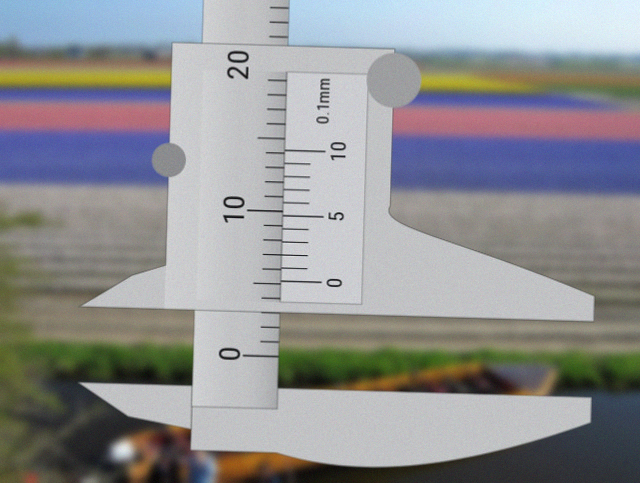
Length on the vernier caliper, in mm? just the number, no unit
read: 5.2
